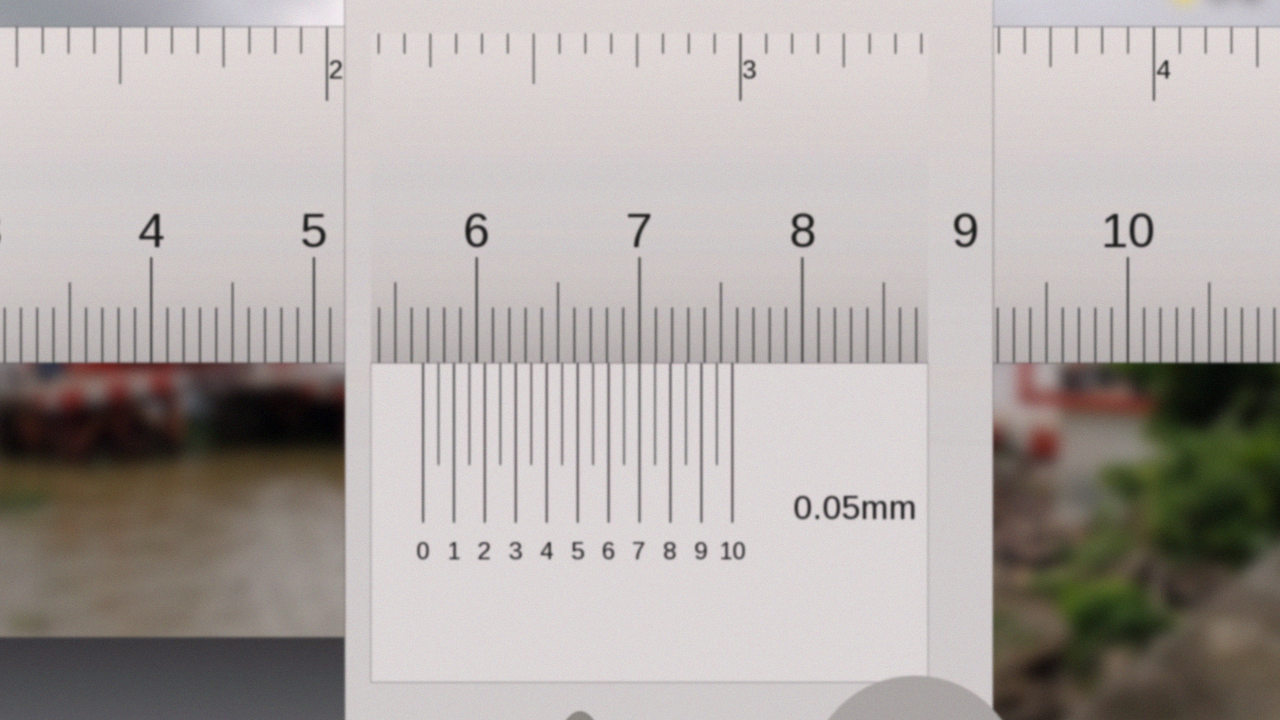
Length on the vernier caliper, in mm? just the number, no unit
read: 56.7
